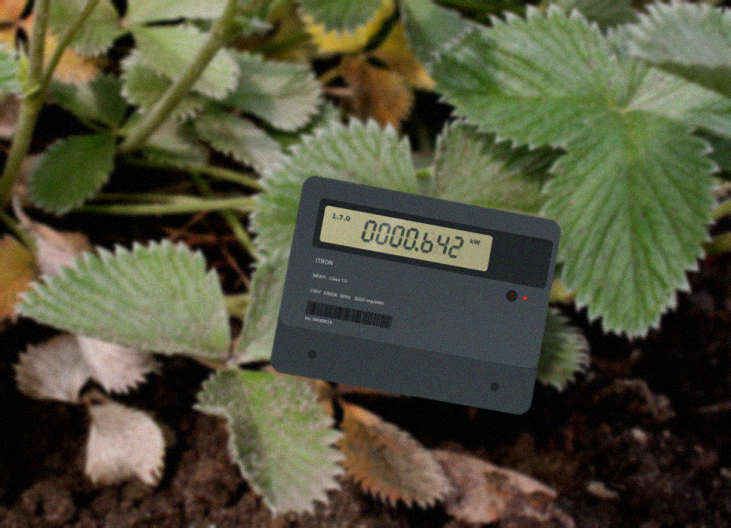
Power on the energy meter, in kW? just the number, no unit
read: 0.642
